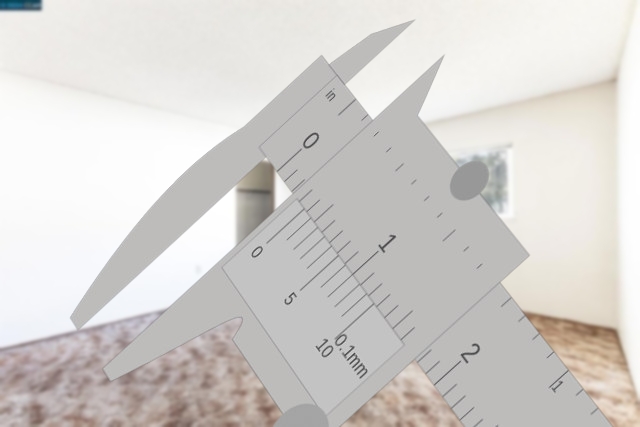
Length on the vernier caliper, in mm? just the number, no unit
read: 3.7
